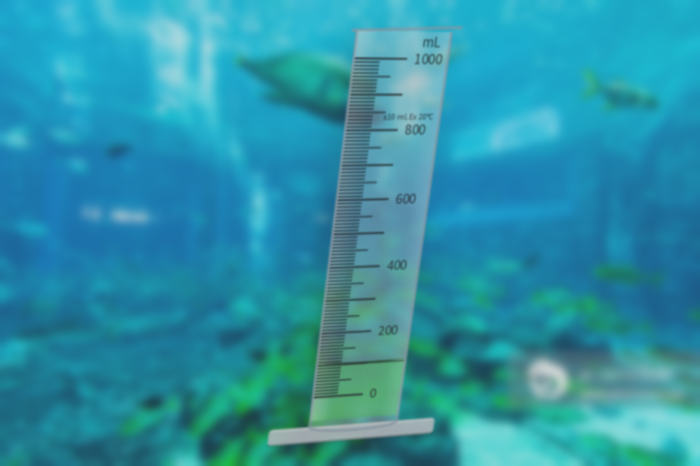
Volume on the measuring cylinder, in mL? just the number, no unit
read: 100
